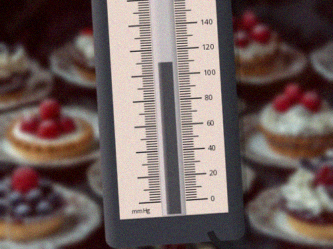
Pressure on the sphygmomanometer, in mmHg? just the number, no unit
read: 110
